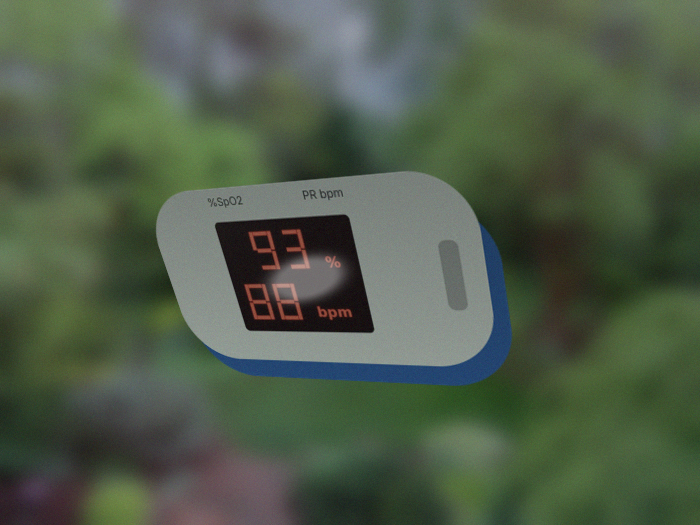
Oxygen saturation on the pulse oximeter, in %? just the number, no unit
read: 93
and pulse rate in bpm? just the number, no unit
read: 88
